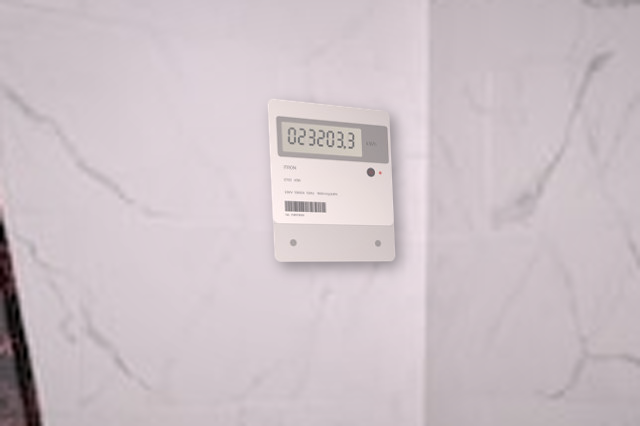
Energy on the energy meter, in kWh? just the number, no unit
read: 23203.3
